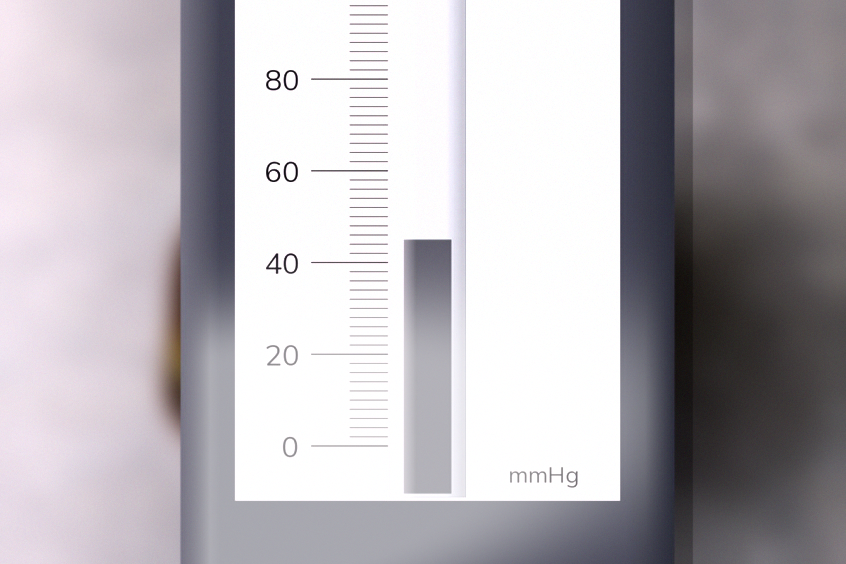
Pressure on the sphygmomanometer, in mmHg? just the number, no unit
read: 45
